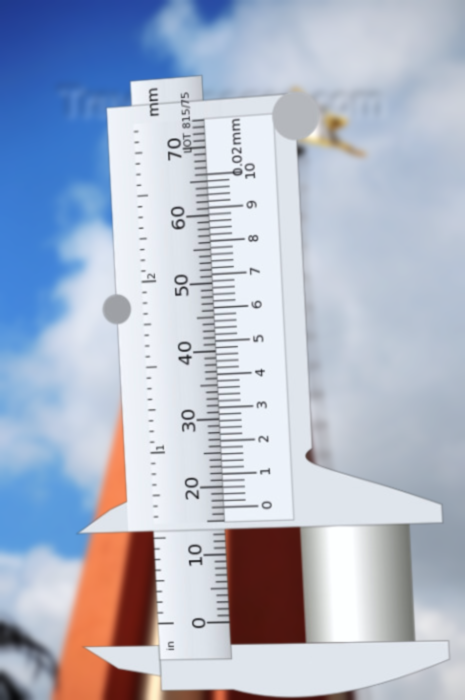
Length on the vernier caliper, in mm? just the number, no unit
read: 17.0
